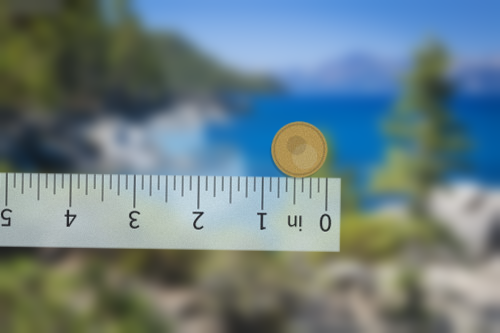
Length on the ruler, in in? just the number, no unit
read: 0.875
